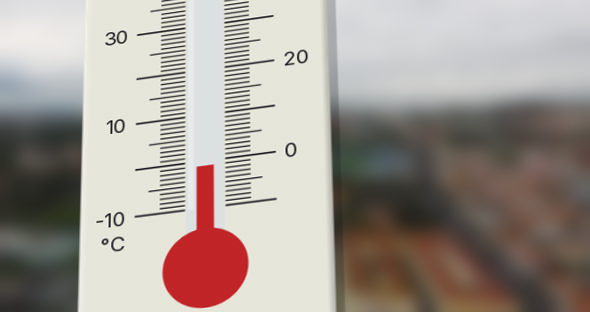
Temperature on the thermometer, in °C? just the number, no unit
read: -1
